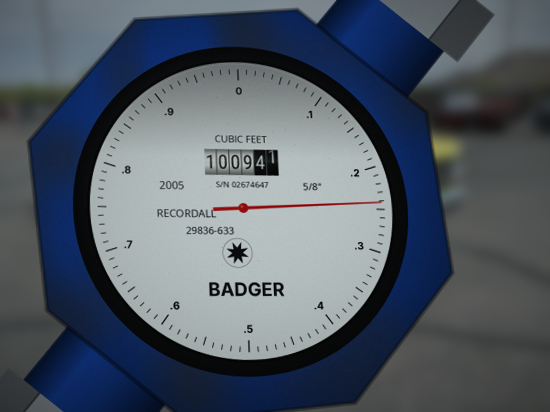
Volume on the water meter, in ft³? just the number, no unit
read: 100941.24
